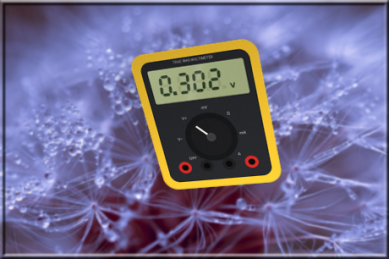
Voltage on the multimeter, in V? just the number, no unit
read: 0.302
